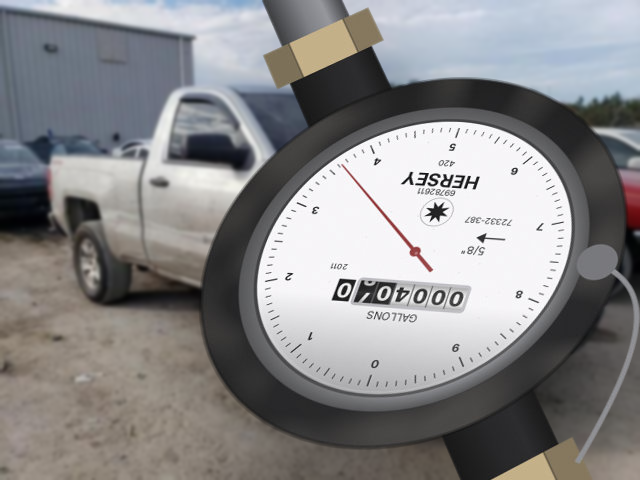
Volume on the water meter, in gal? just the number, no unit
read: 4073.6
